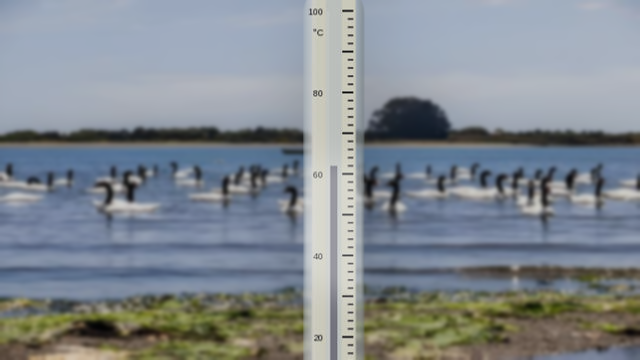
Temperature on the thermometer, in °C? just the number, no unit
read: 62
